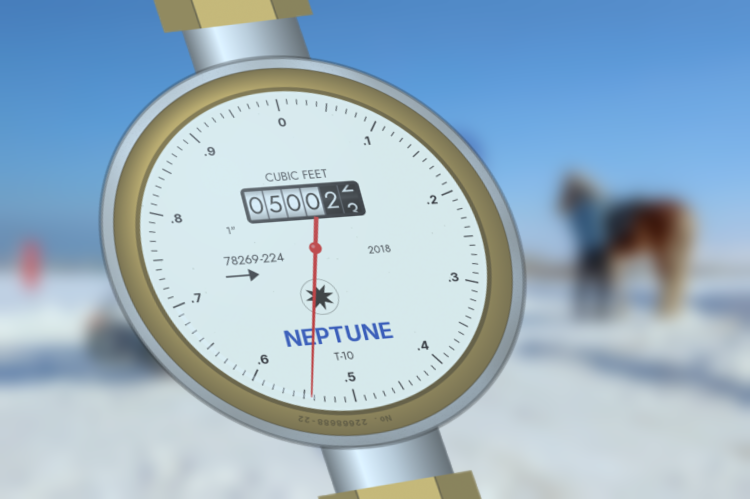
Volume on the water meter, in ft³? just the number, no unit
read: 50022.54
